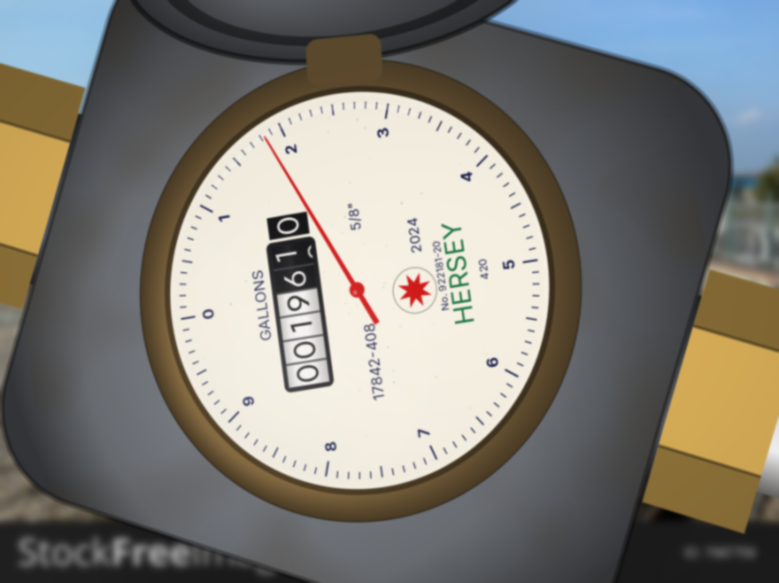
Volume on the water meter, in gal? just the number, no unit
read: 19611.8
